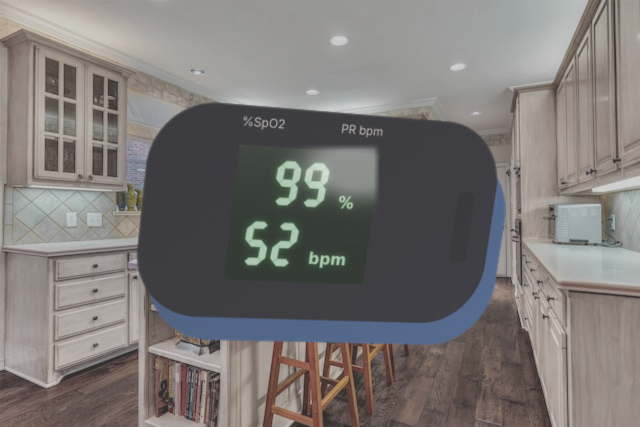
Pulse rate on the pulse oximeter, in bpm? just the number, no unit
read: 52
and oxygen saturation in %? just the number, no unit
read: 99
